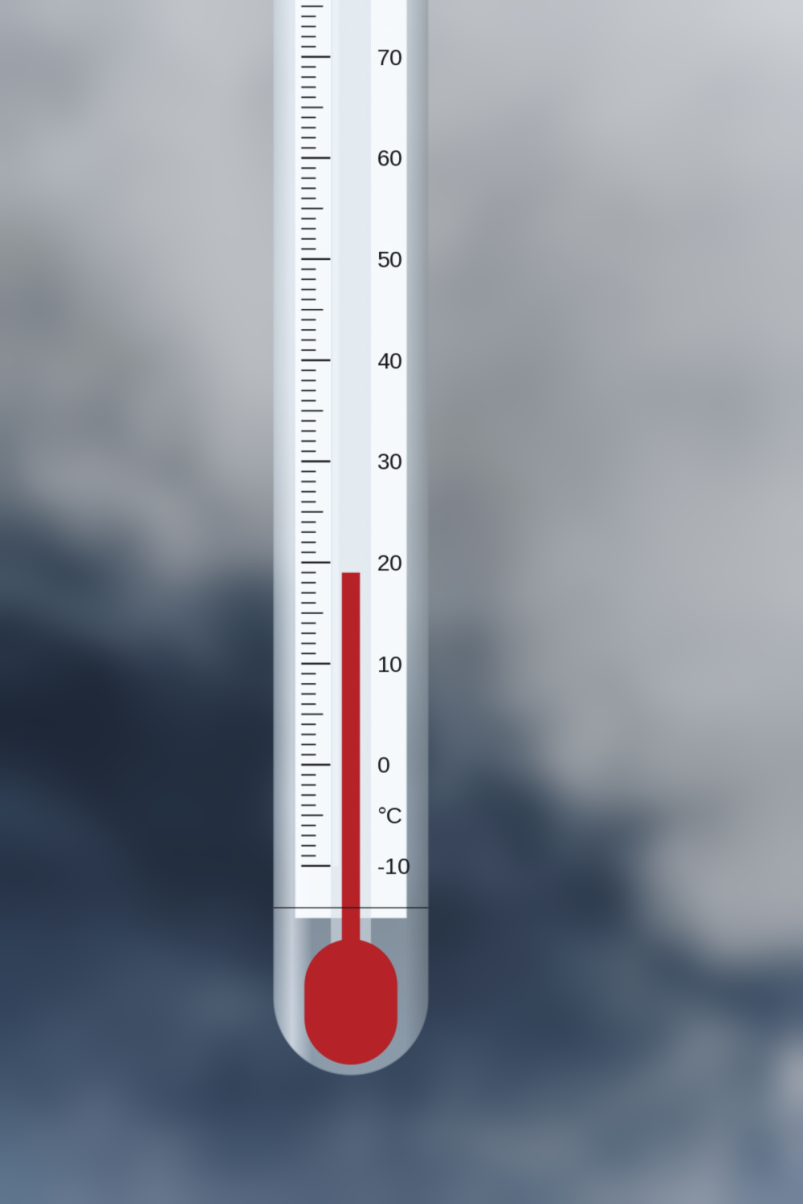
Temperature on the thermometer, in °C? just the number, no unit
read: 19
